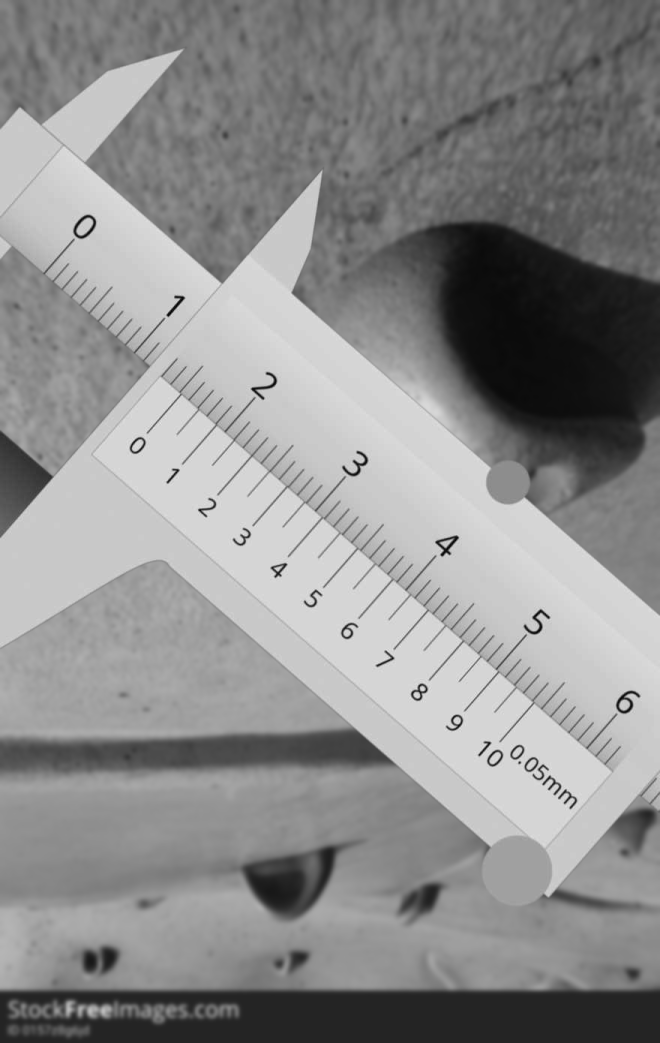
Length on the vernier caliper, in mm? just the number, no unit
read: 15.2
